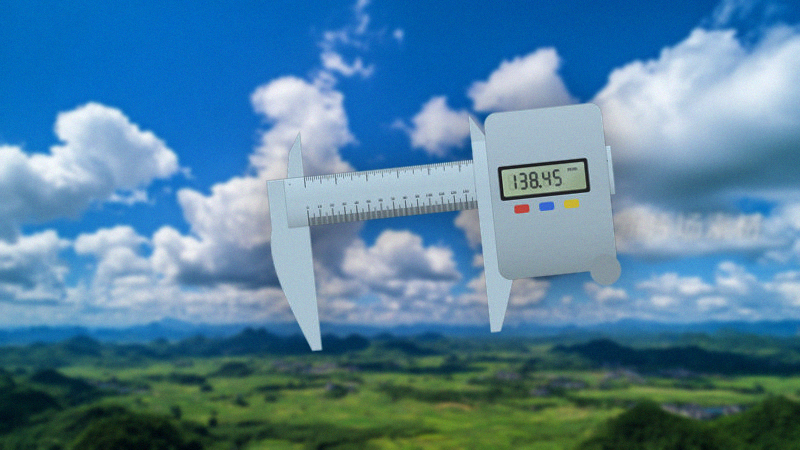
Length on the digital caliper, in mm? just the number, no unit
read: 138.45
